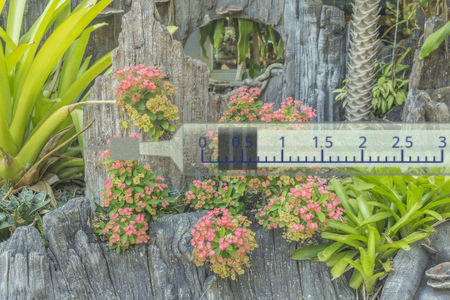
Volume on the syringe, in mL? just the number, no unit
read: 0.2
